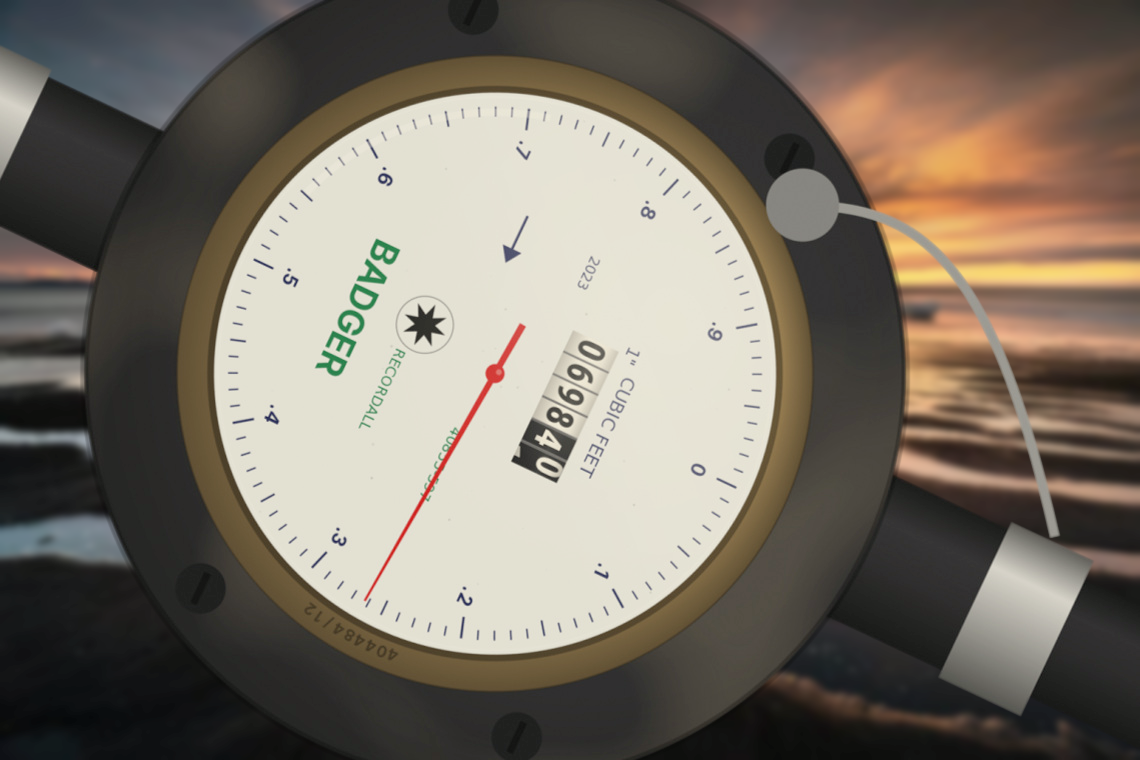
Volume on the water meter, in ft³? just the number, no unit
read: 69840.26
